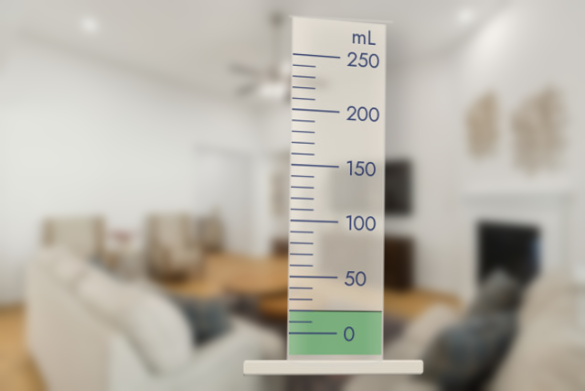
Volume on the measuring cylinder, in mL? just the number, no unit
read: 20
